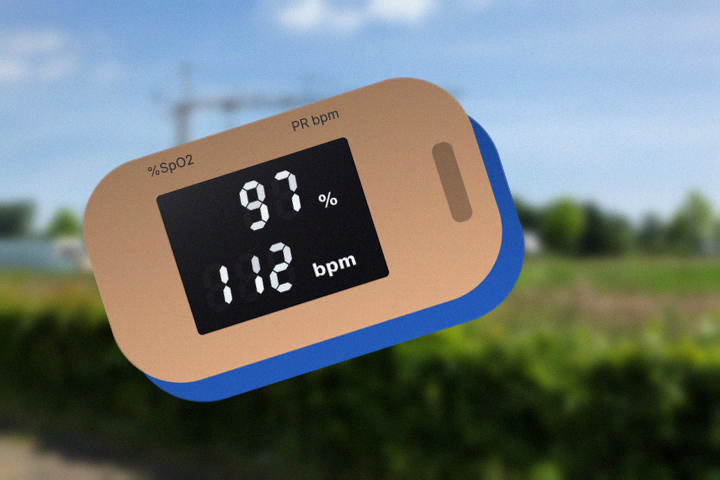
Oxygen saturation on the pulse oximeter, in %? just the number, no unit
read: 97
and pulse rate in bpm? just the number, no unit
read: 112
